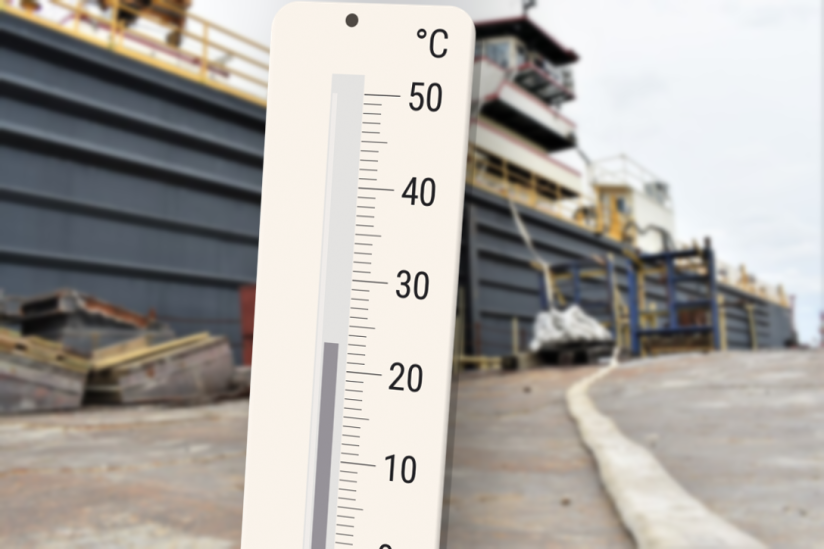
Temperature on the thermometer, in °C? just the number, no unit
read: 23
